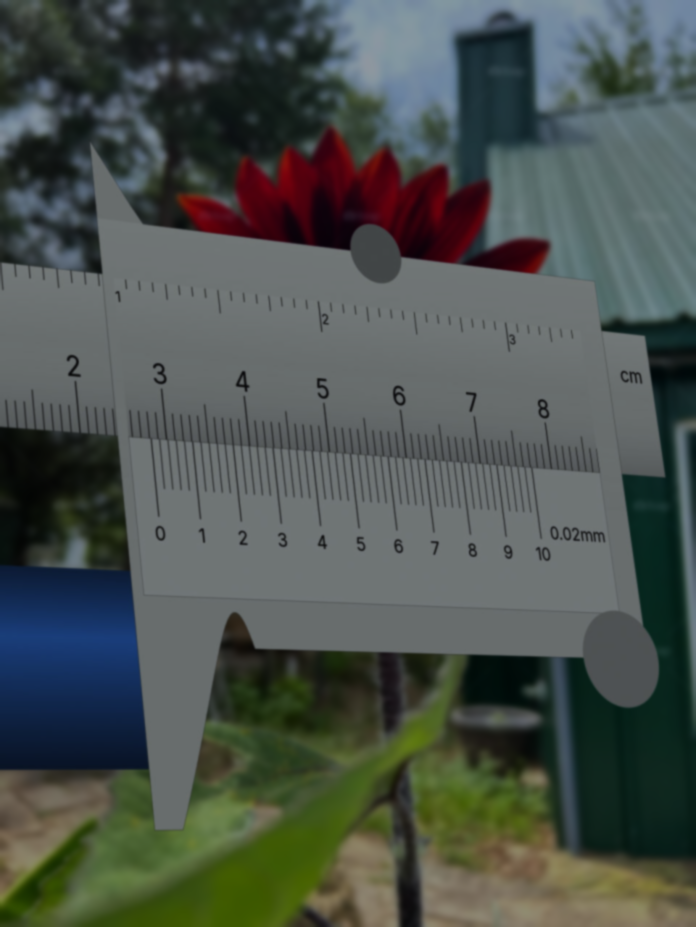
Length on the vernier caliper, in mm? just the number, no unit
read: 28.2
